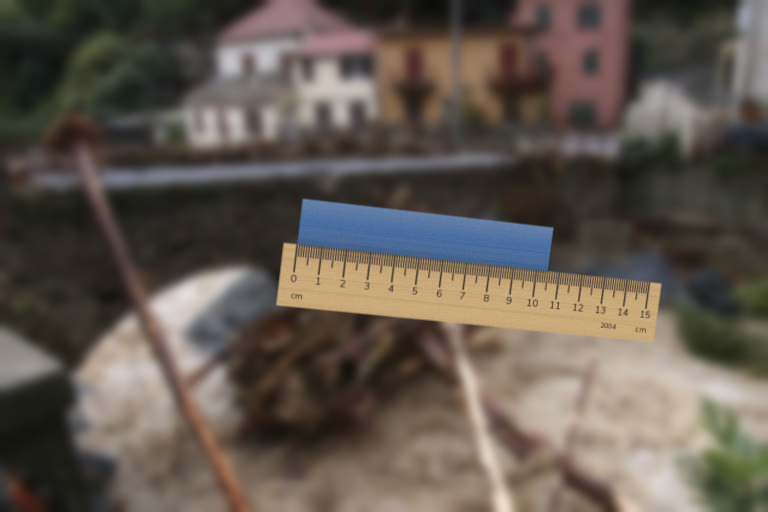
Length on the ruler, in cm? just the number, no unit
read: 10.5
